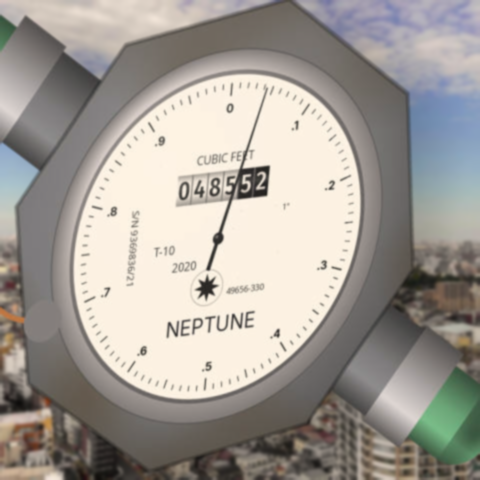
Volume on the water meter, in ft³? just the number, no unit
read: 48552.04
